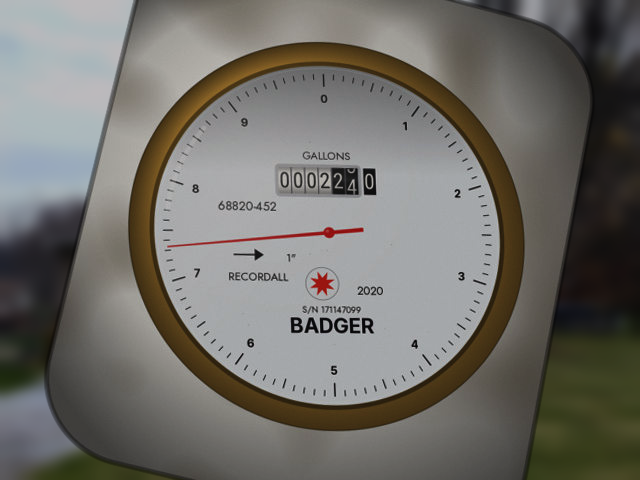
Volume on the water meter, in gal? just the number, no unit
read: 2237.3
